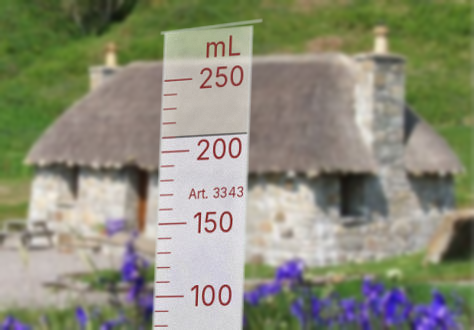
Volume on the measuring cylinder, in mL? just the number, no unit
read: 210
